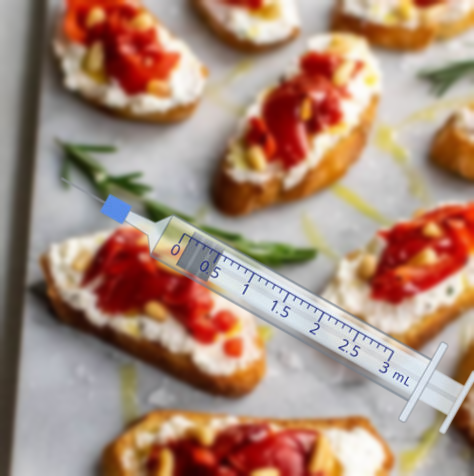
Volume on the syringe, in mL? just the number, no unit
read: 0.1
